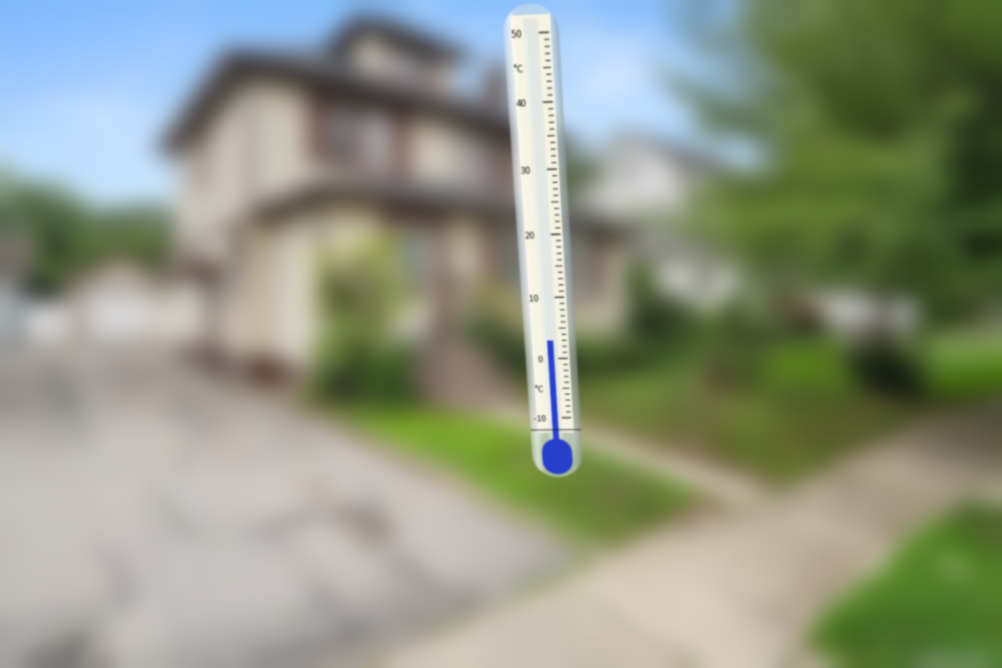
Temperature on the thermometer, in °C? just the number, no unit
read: 3
